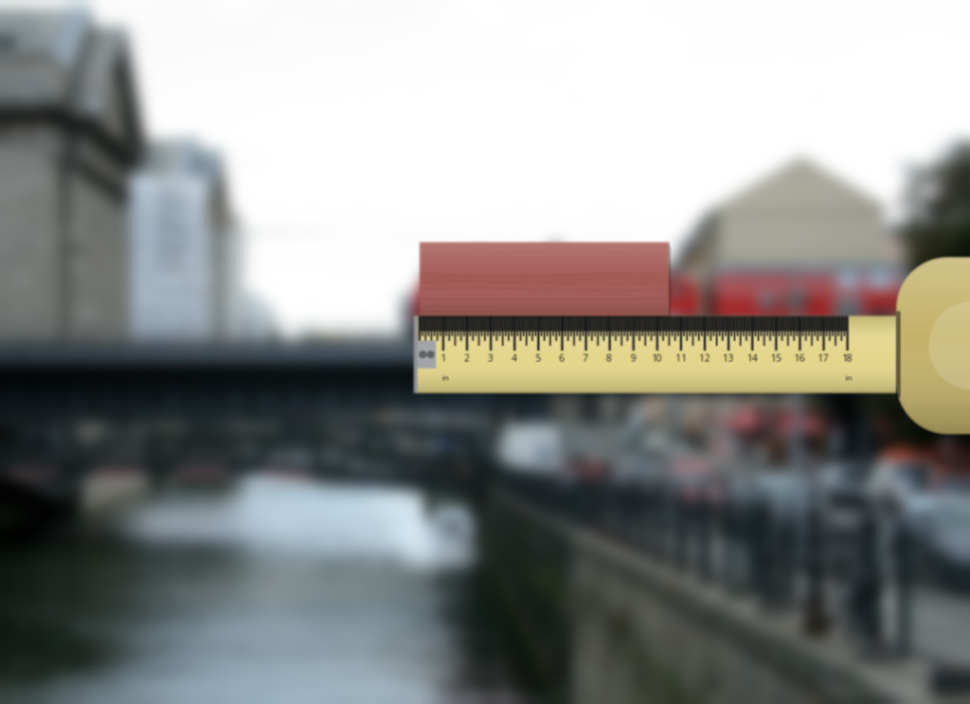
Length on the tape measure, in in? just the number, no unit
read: 10.5
